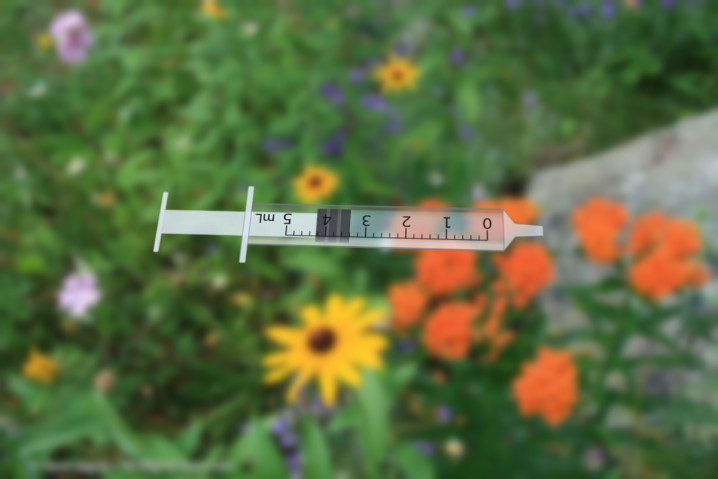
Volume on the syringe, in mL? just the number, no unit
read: 3.4
